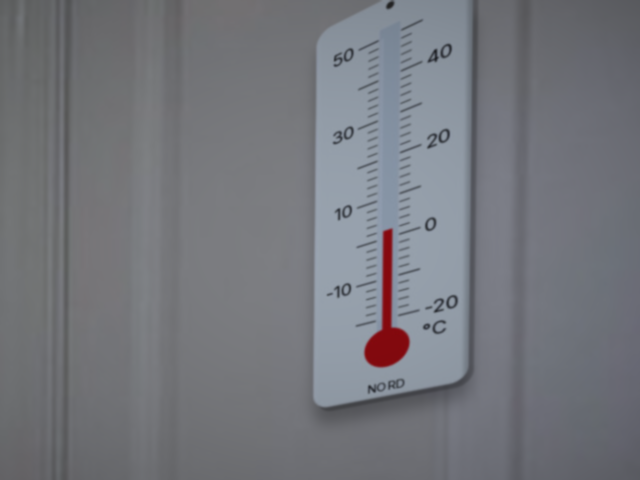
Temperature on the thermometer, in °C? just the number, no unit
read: 2
